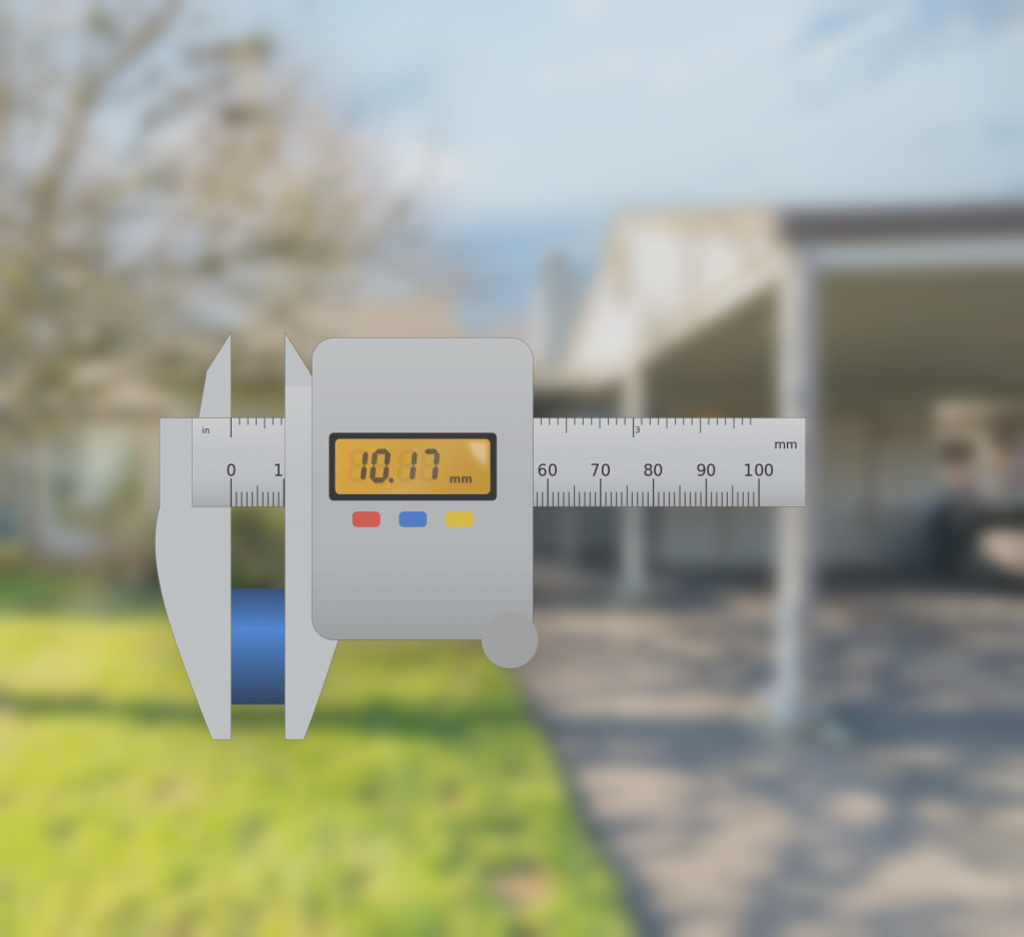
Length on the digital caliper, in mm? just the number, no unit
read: 10.17
